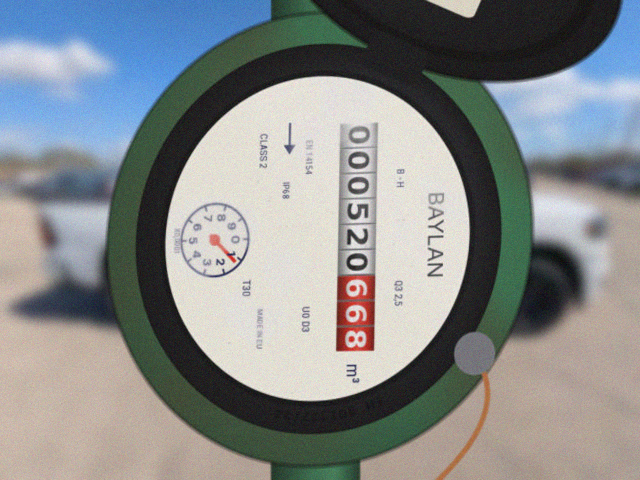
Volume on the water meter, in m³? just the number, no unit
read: 520.6681
